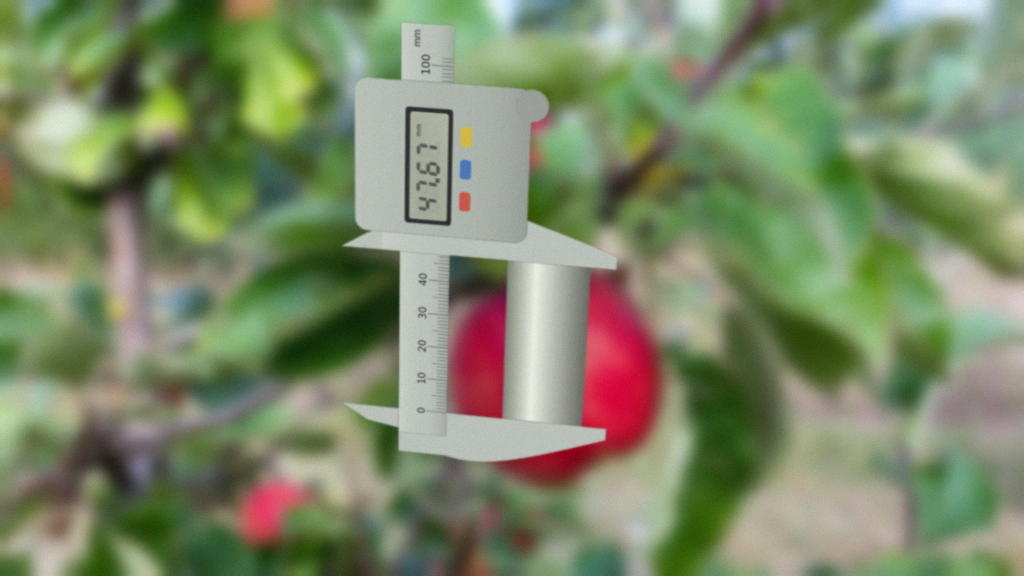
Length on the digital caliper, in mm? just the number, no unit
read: 47.67
